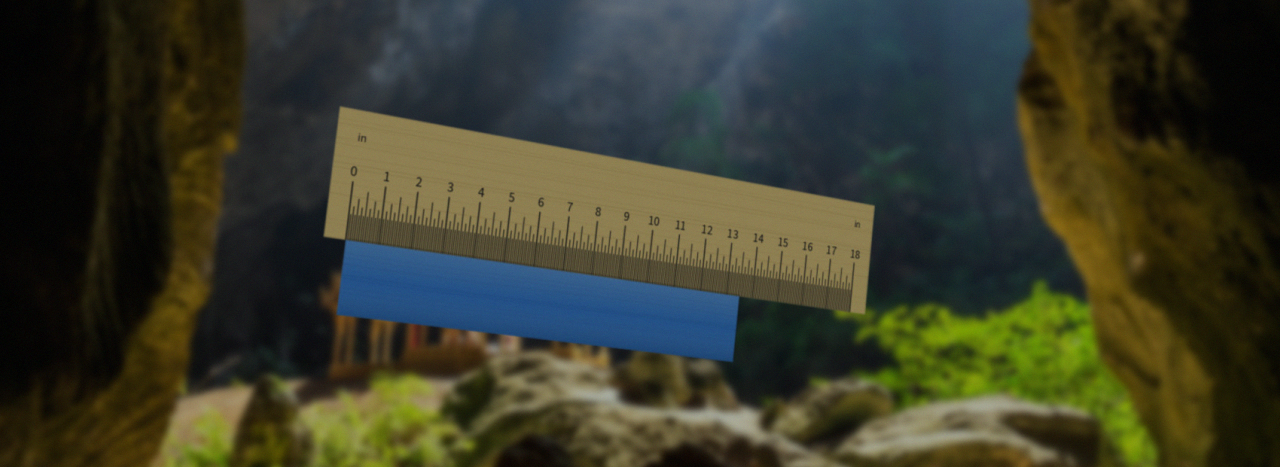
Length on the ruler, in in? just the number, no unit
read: 13.5
